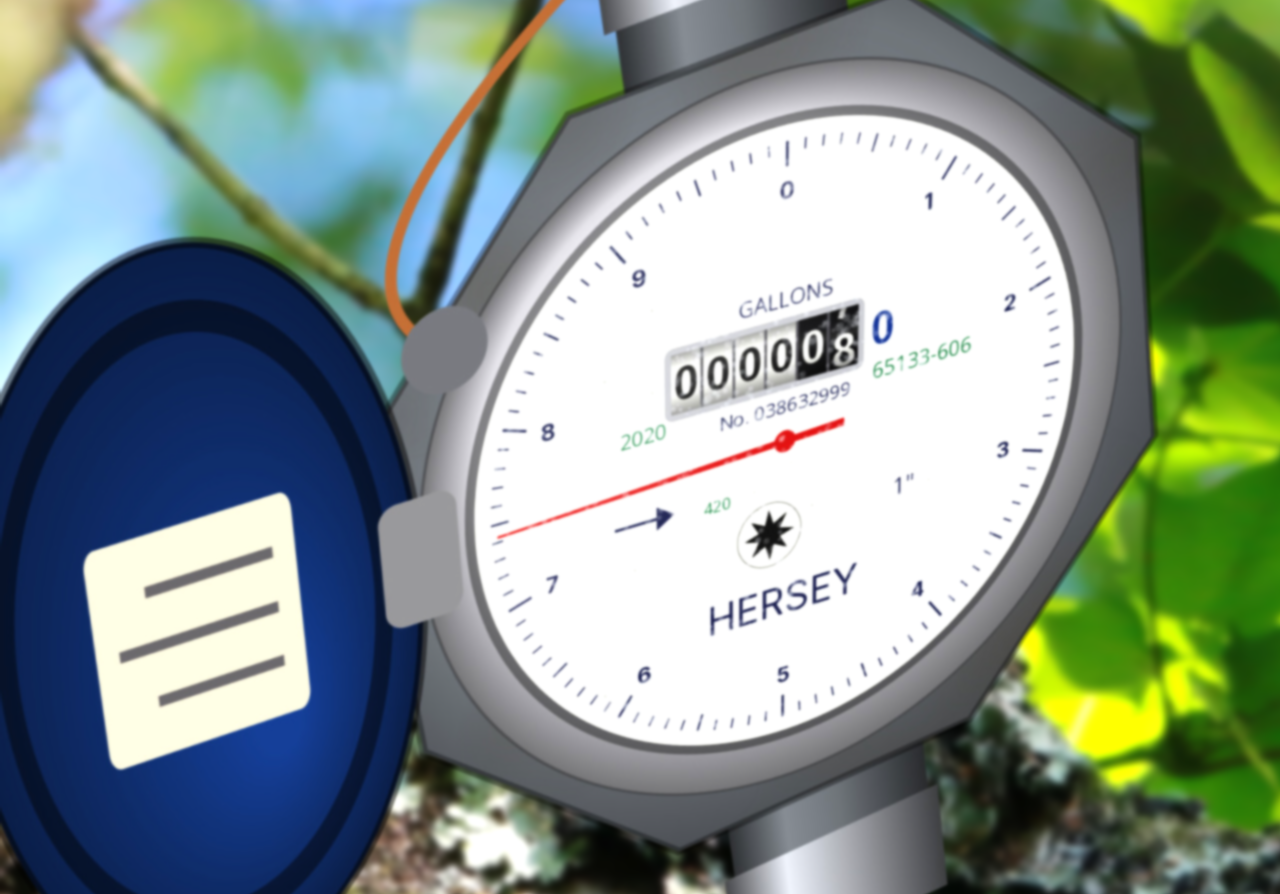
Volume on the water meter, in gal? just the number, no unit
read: 77.4
